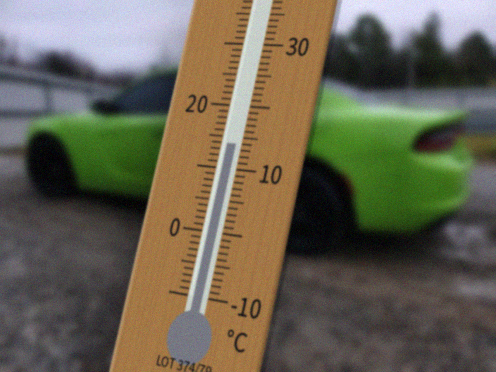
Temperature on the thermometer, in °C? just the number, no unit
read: 14
